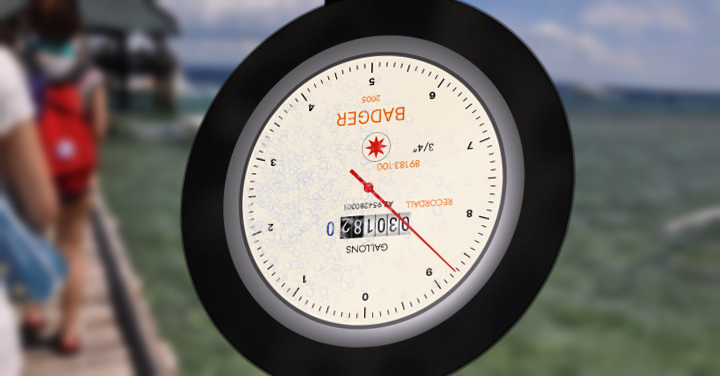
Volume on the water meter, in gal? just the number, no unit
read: 301818.7
